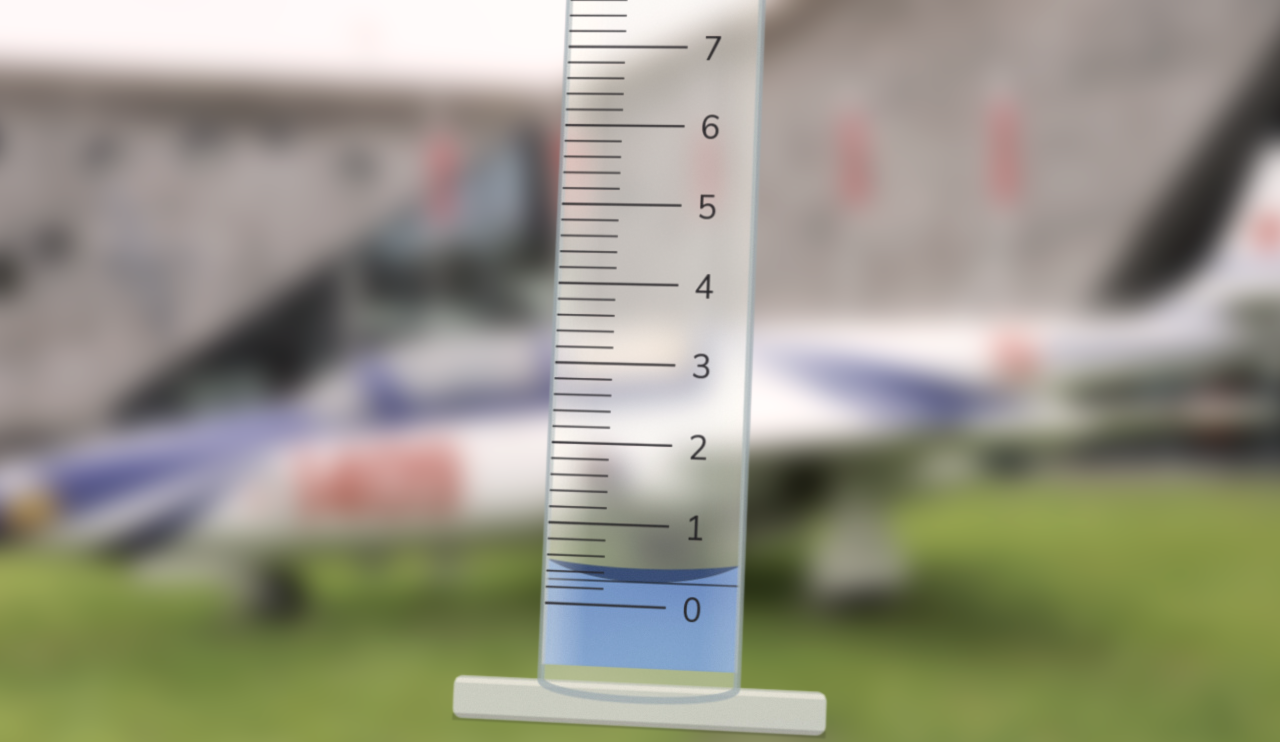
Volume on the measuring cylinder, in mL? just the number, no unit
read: 0.3
